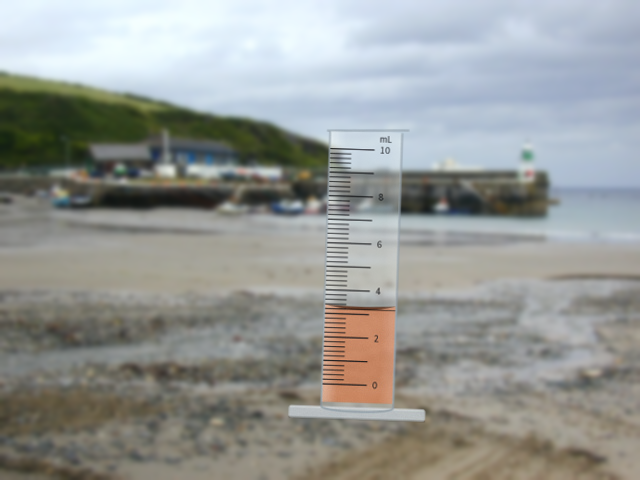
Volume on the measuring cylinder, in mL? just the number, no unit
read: 3.2
